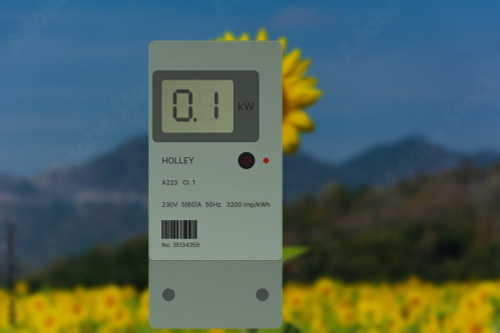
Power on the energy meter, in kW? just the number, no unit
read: 0.1
